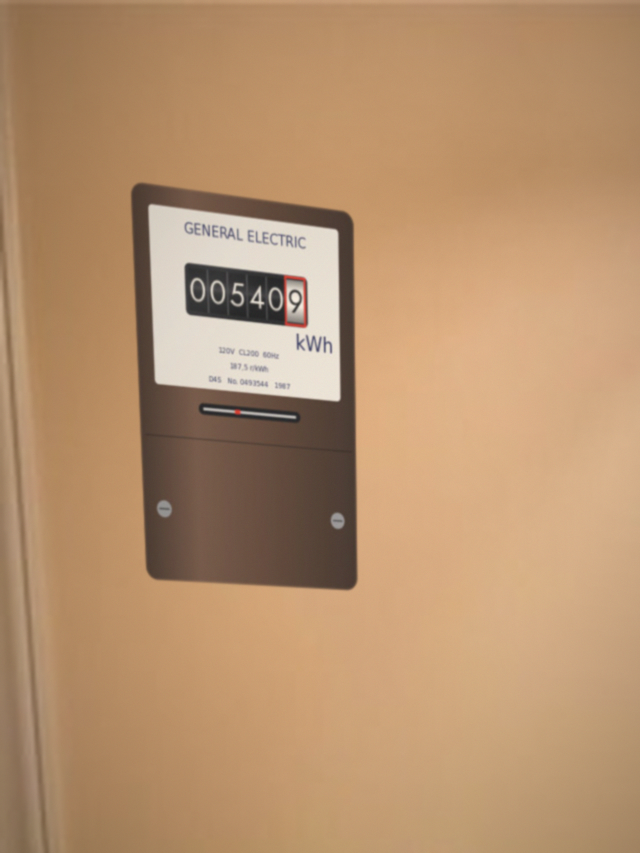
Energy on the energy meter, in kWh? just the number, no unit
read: 540.9
